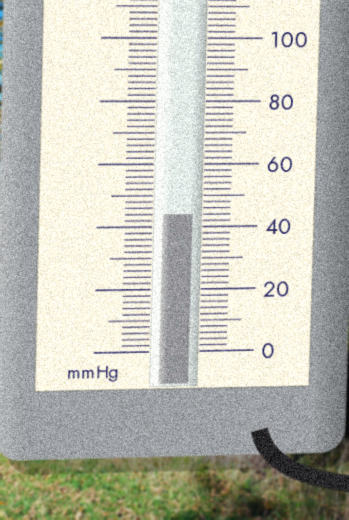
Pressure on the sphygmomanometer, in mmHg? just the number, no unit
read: 44
